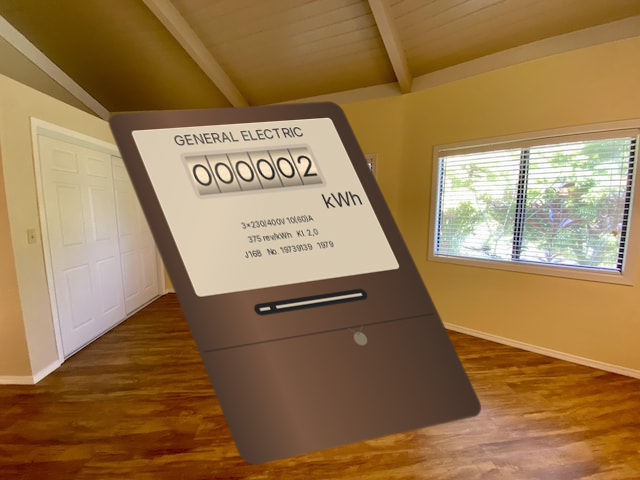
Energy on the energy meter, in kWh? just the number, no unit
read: 2
